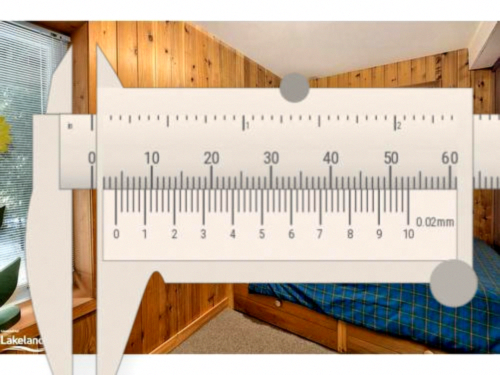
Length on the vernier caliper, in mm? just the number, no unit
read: 4.0
